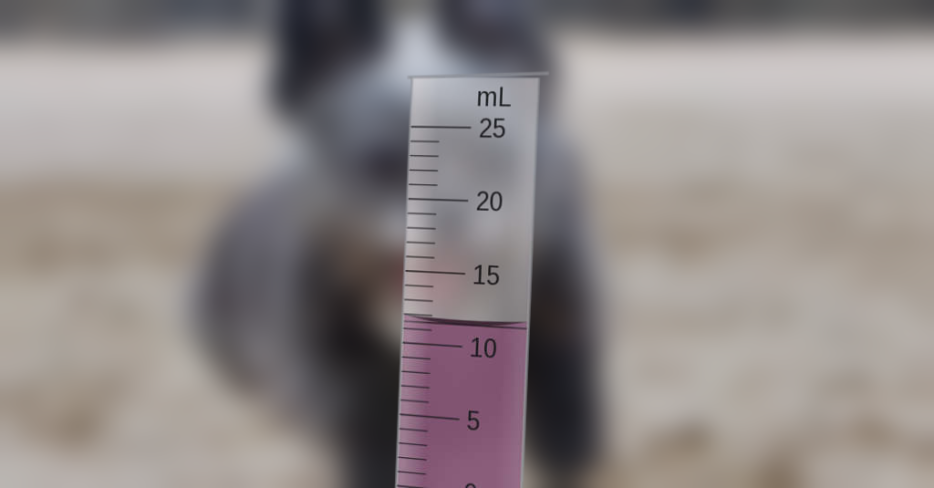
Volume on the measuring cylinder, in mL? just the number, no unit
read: 11.5
